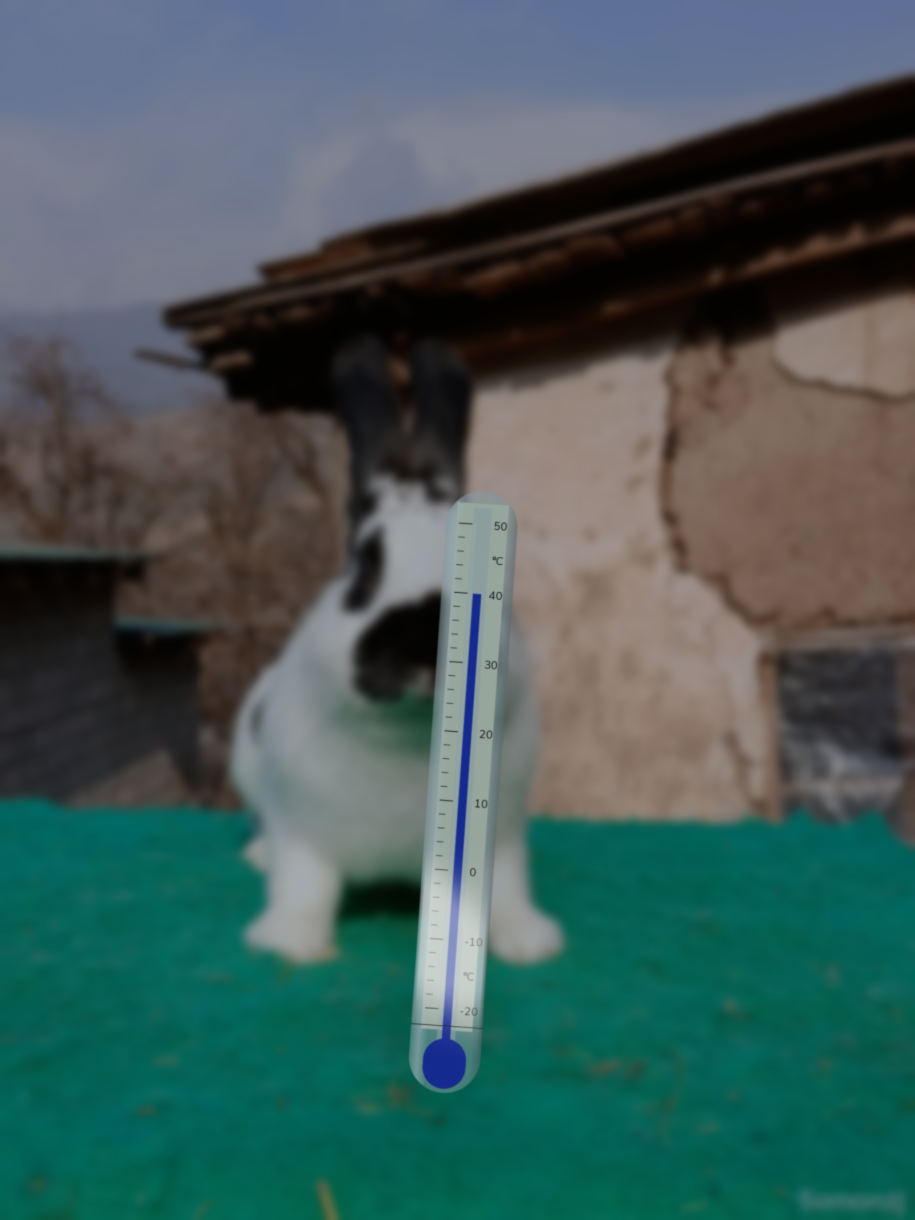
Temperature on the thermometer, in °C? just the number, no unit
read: 40
